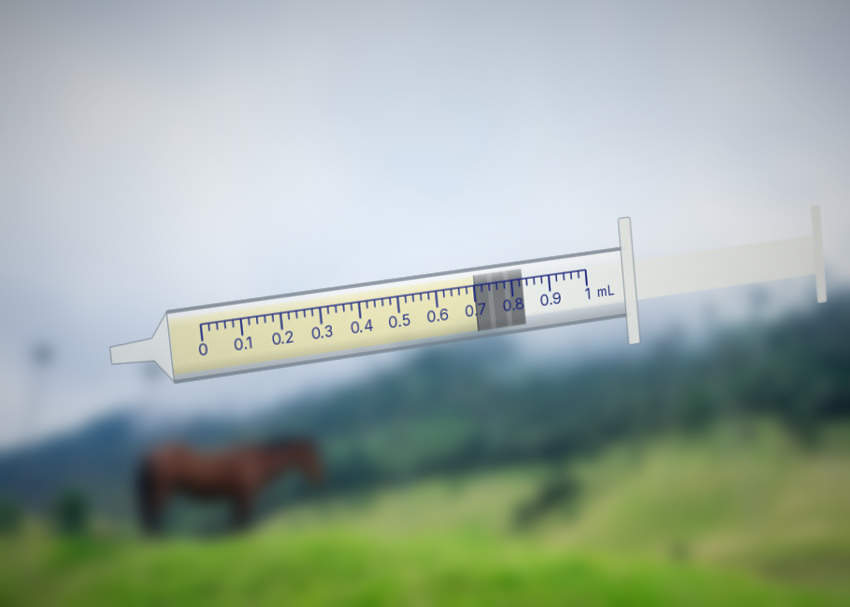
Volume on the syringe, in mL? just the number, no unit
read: 0.7
